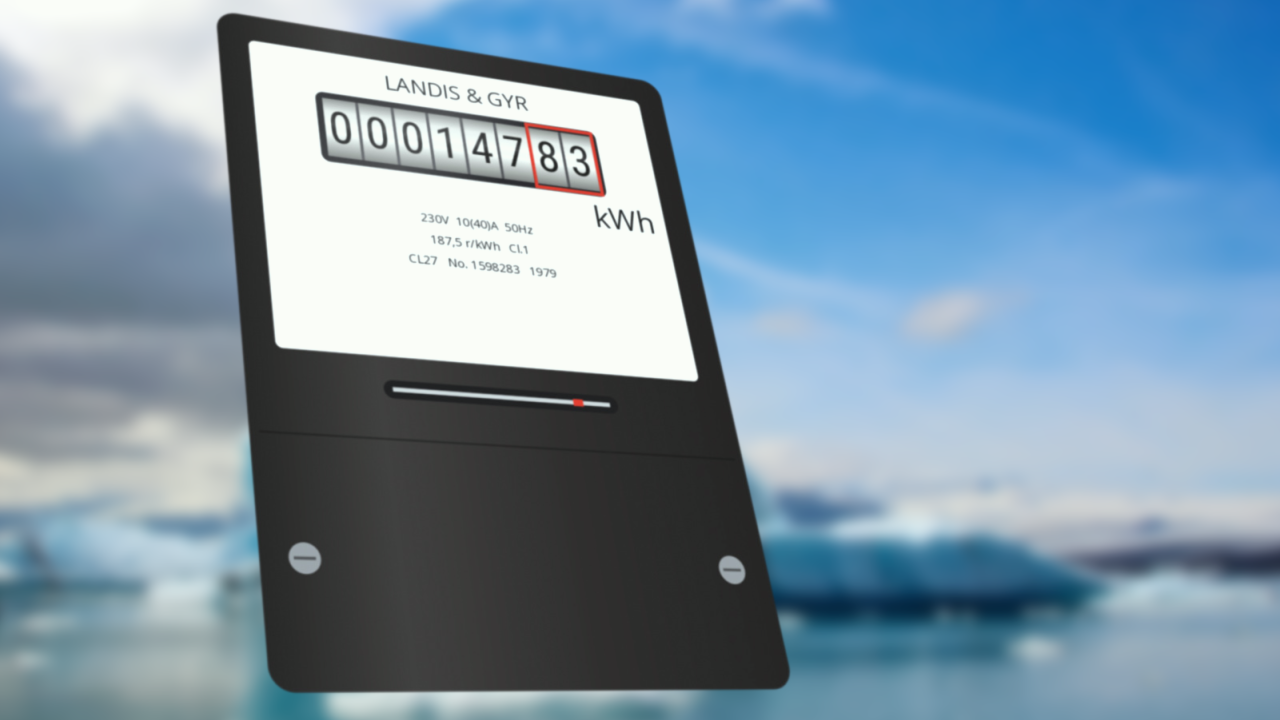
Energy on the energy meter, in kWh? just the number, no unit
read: 147.83
